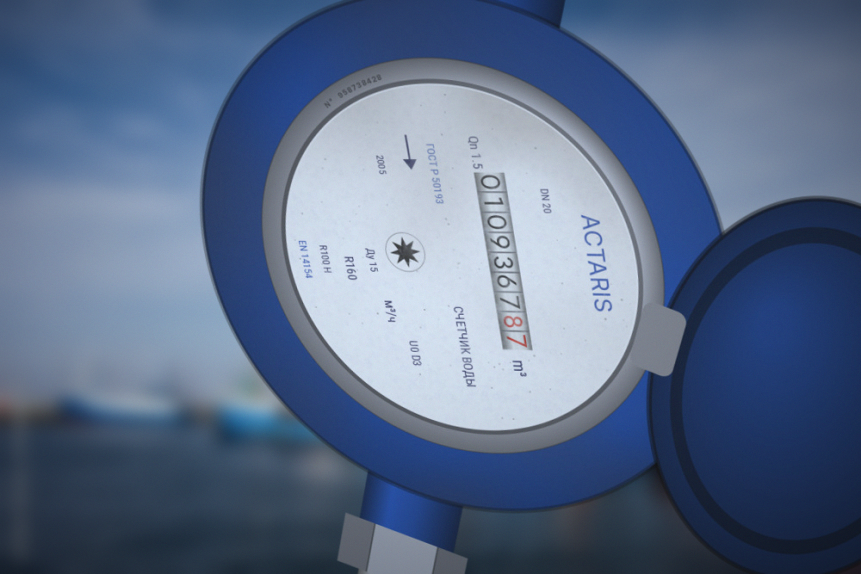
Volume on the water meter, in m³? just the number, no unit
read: 109367.87
